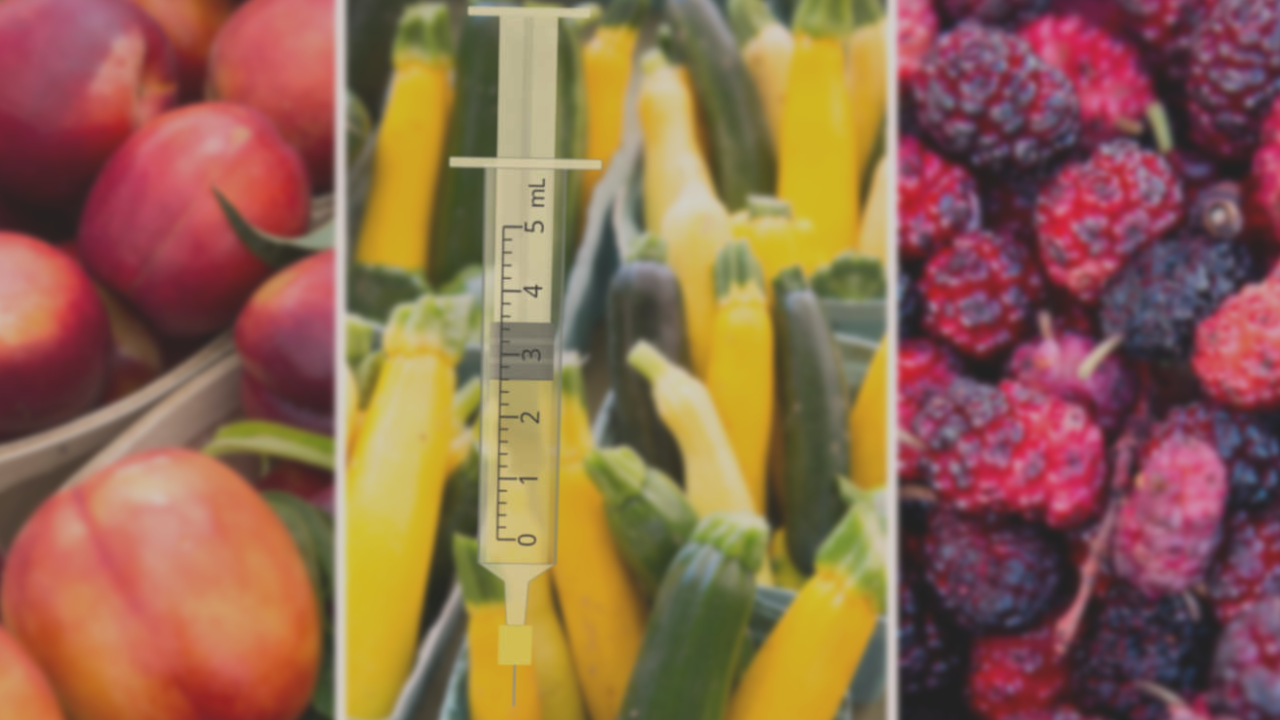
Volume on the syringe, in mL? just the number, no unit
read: 2.6
